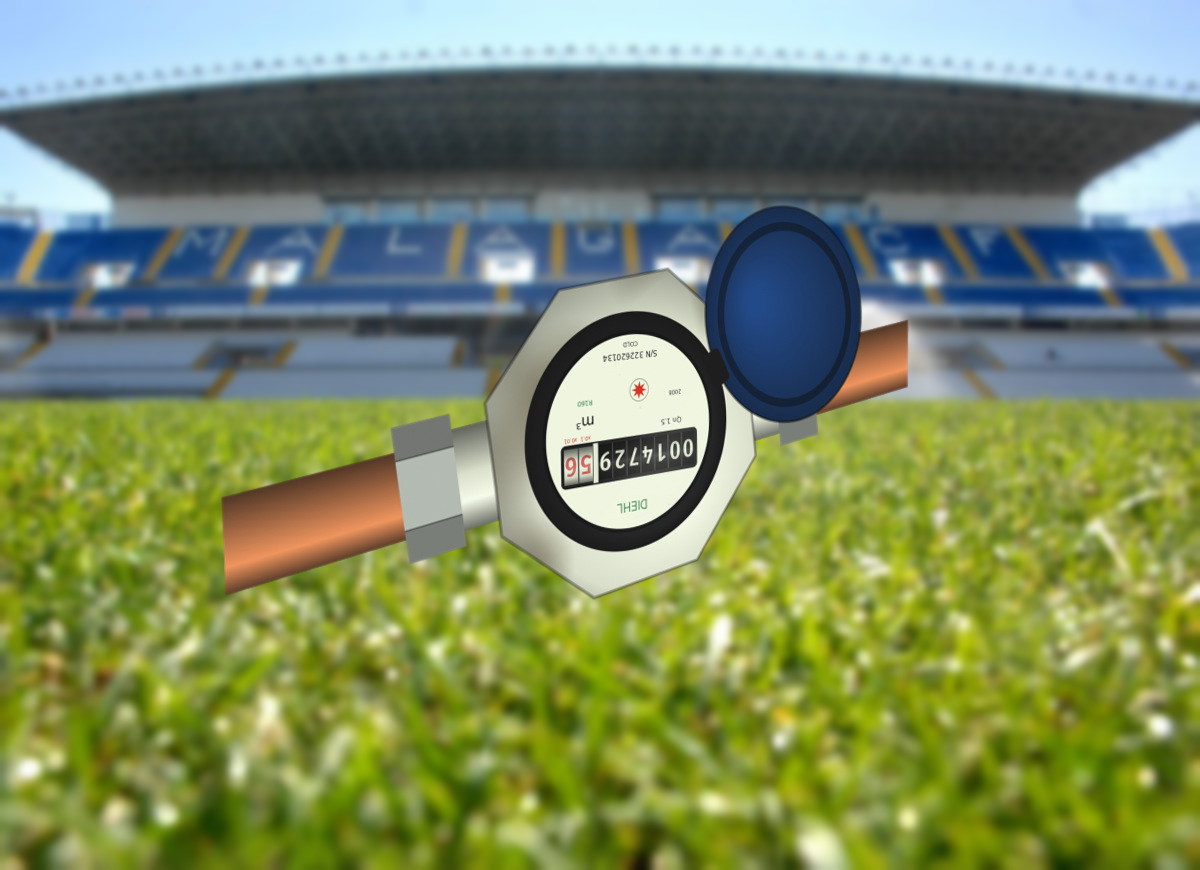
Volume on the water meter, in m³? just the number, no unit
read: 14729.56
